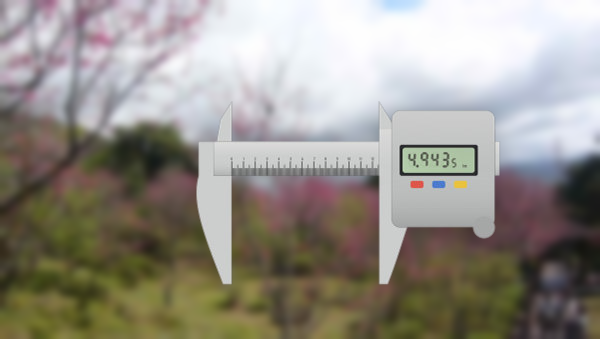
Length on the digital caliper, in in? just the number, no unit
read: 4.9435
